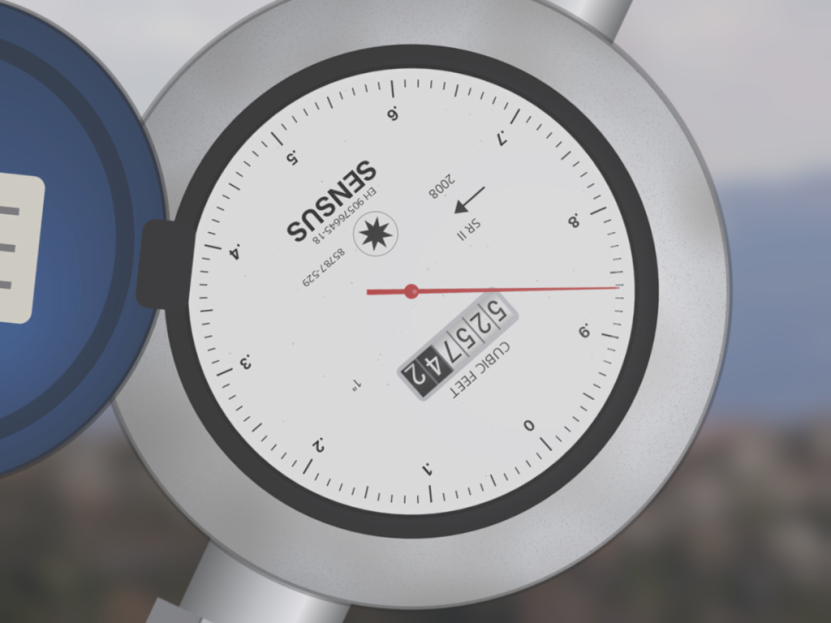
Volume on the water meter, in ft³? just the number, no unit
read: 525741.86
